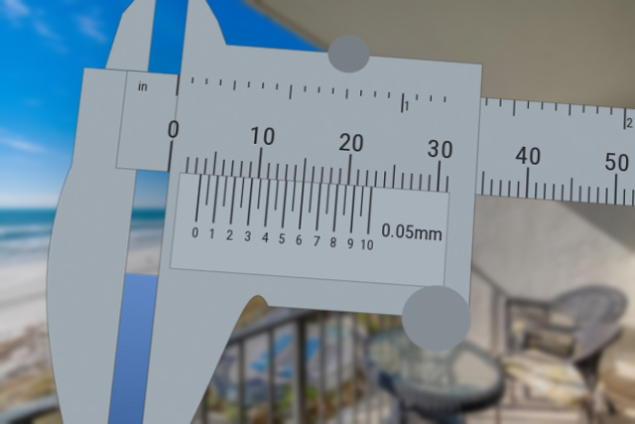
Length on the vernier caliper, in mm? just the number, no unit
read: 3.6
